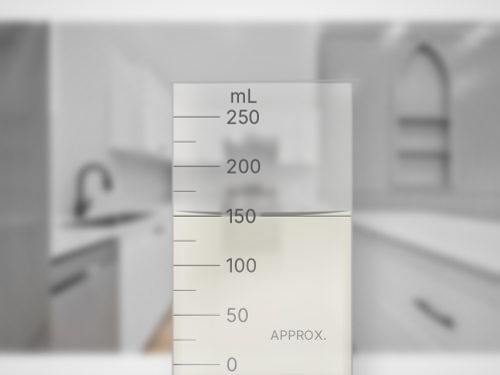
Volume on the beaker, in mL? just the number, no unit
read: 150
